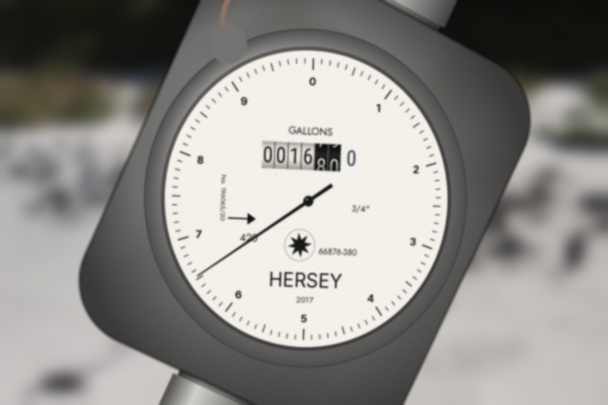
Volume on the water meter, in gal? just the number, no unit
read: 16796.5
